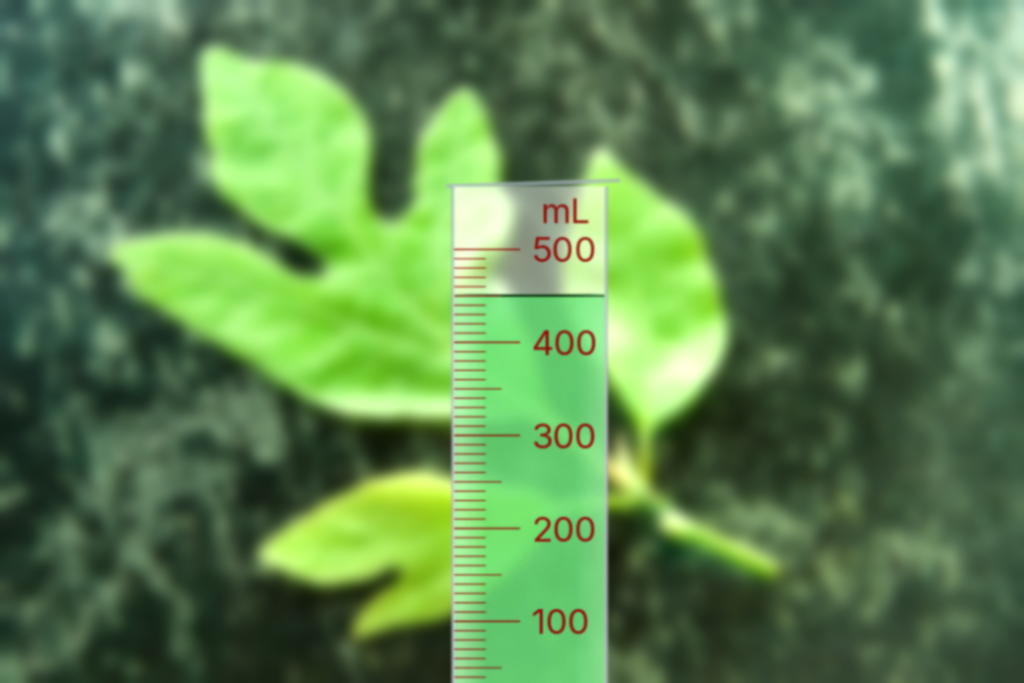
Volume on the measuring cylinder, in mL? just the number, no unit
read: 450
